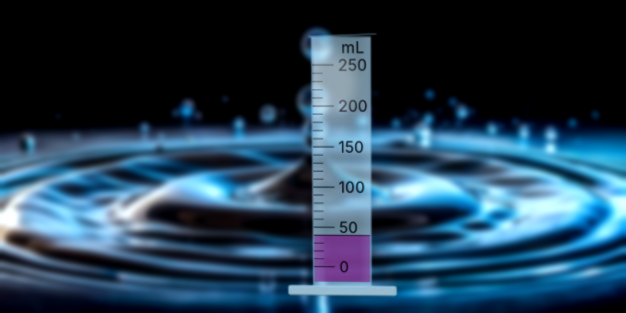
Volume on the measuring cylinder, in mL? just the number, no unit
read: 40
